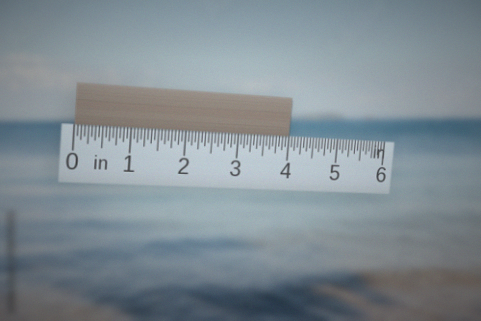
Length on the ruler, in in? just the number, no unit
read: 4
